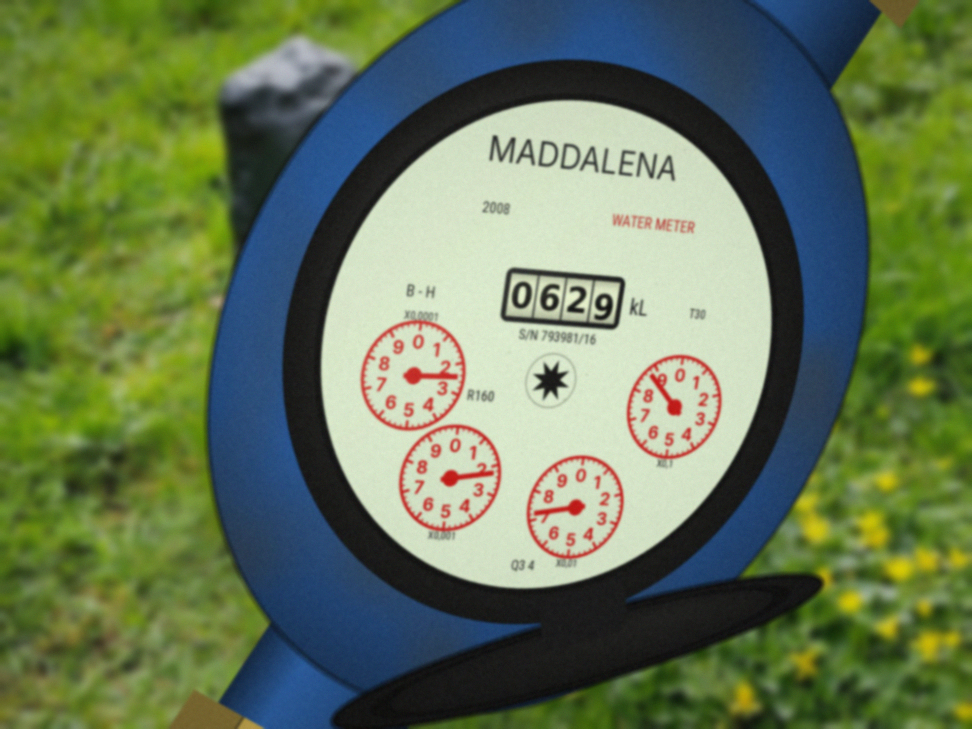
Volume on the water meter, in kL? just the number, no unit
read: 628.8722
